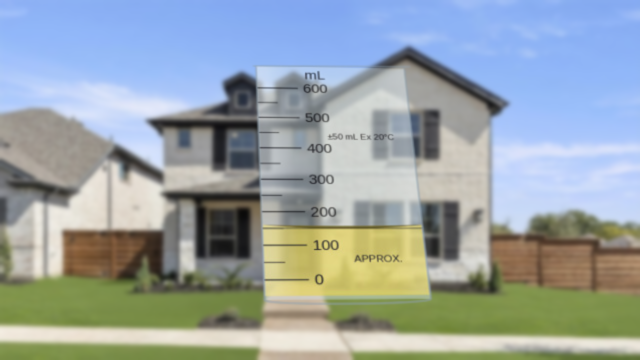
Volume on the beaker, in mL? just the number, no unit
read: 150
